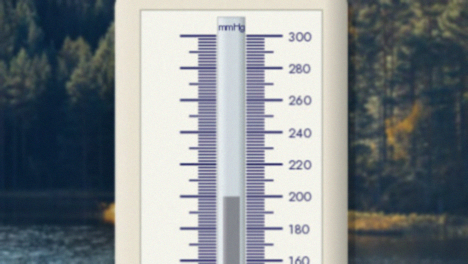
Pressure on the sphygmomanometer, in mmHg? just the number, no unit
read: 200
